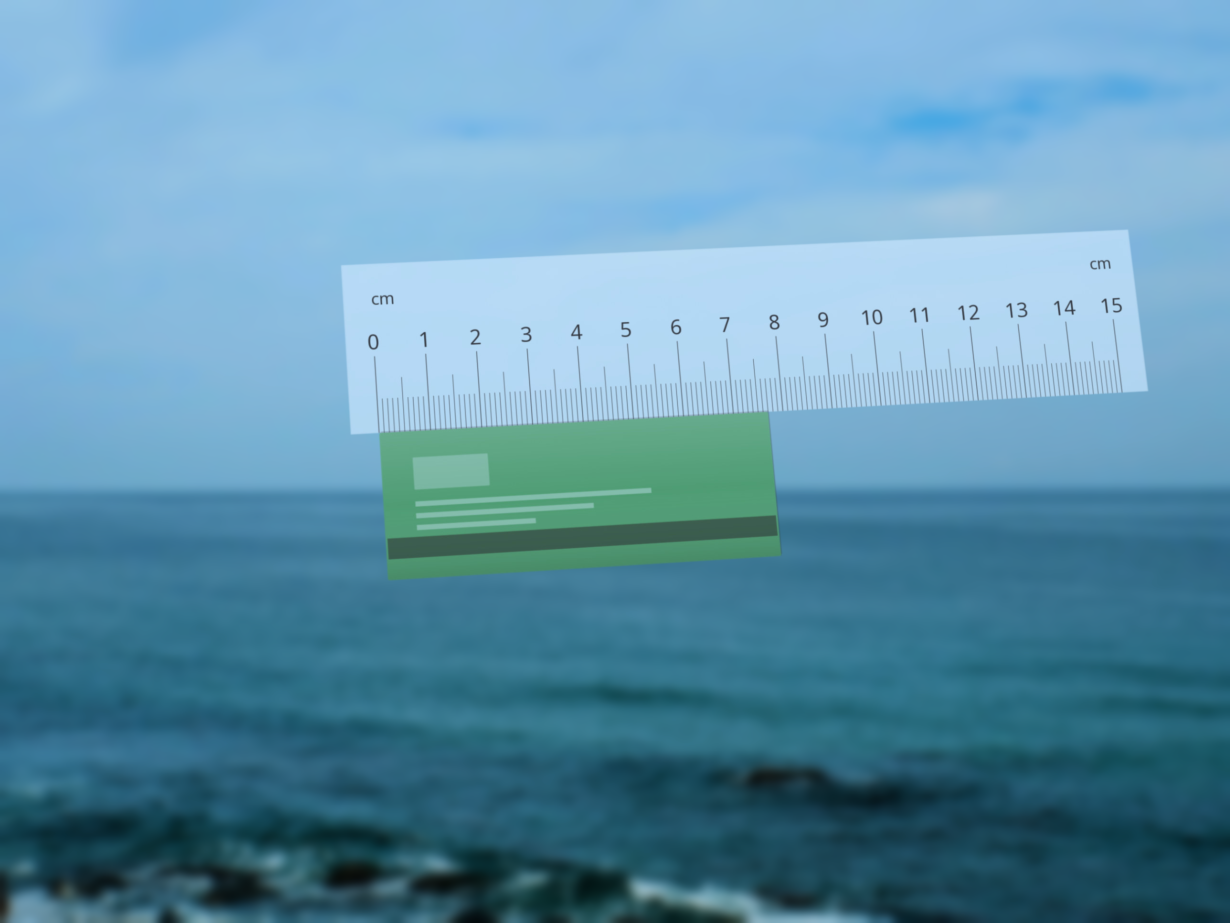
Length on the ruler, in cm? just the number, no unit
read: 7.7
